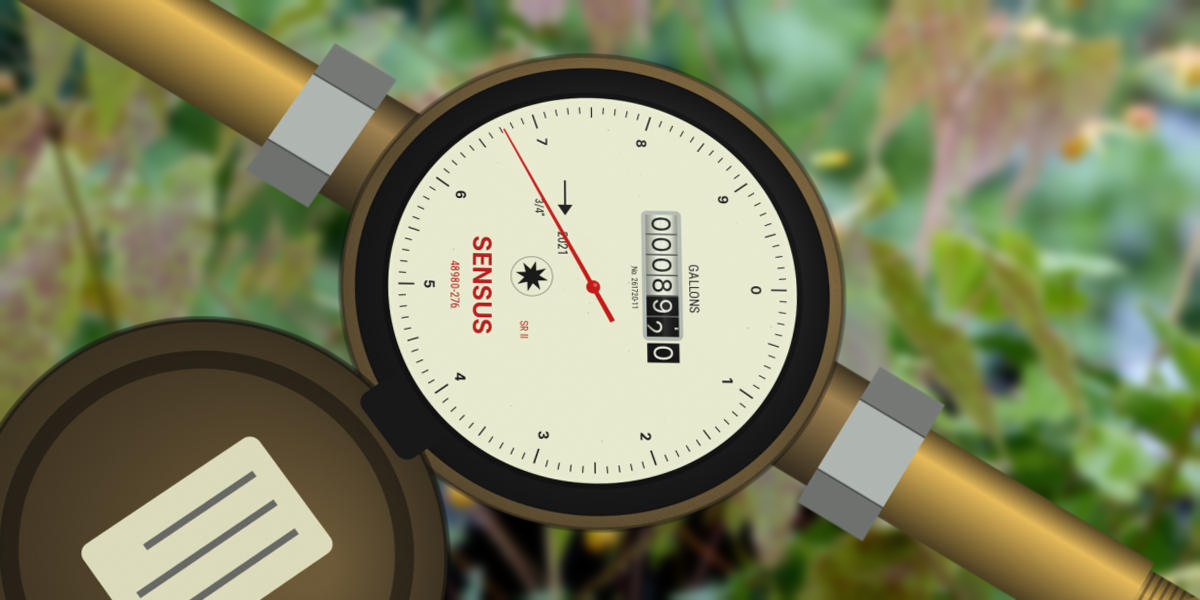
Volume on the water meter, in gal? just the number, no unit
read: 8916.7
